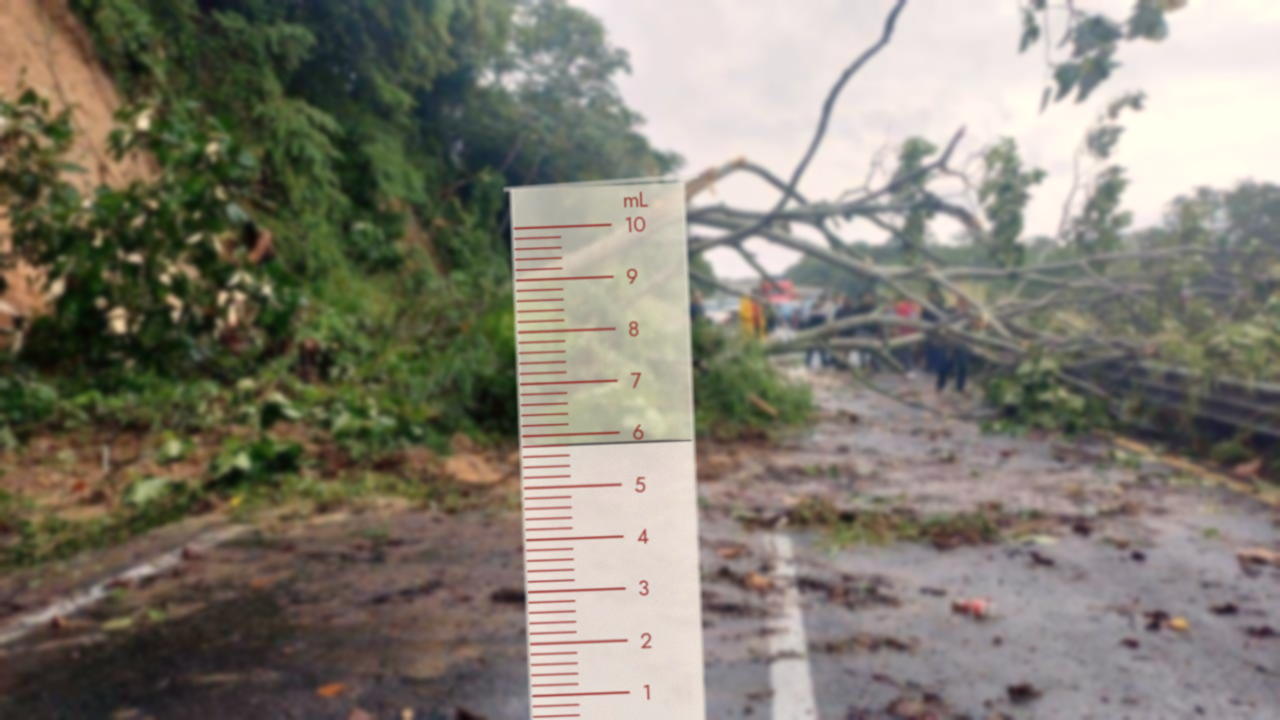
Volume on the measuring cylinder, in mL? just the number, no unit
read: 5.8
